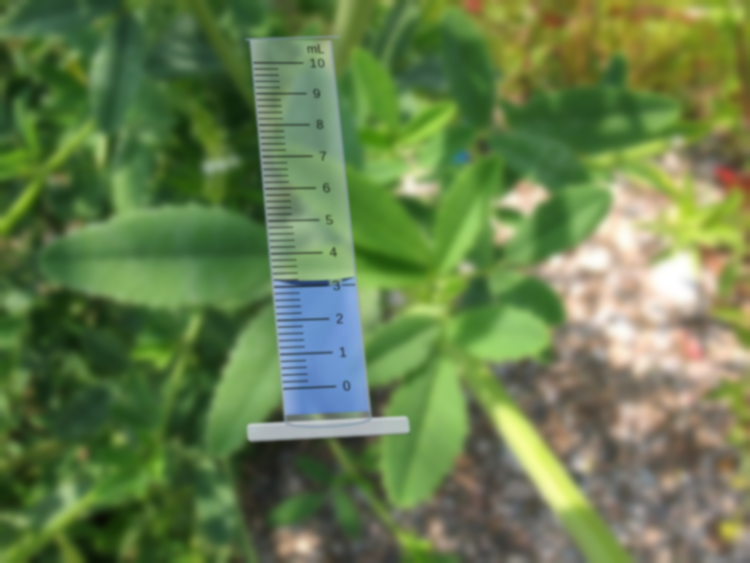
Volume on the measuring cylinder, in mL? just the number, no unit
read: 3
